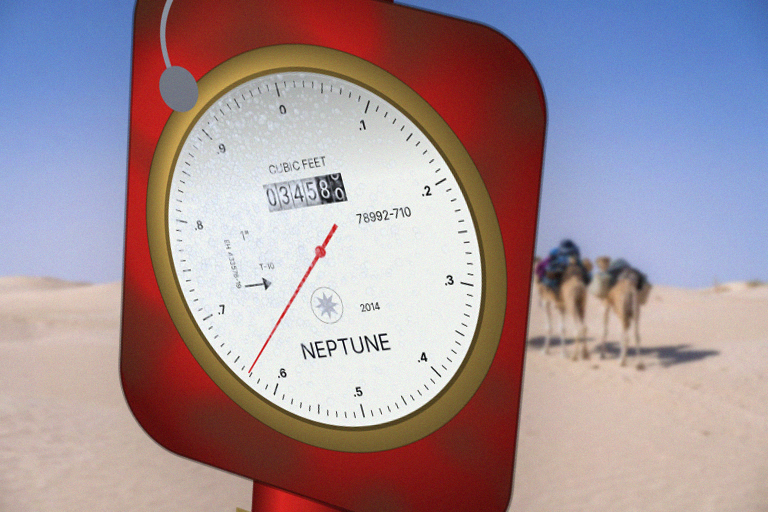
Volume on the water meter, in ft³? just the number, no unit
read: 34588.63
